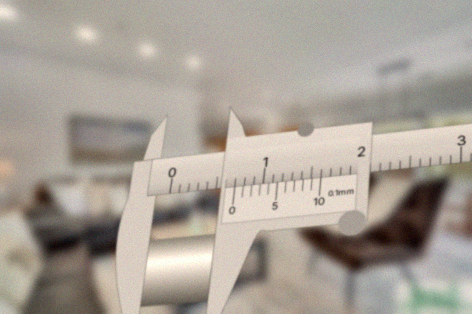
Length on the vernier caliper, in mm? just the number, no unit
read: 7.0
